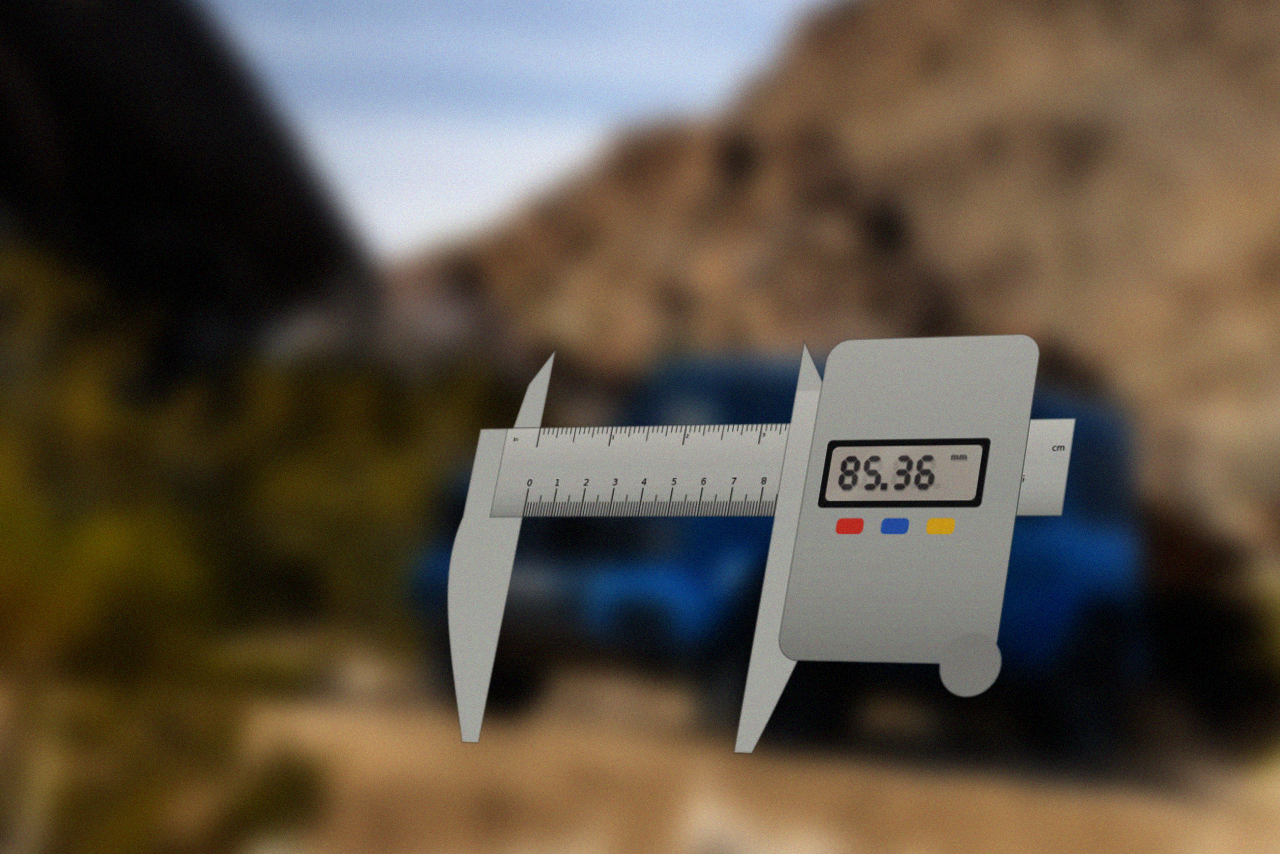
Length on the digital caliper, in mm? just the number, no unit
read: 85.36
